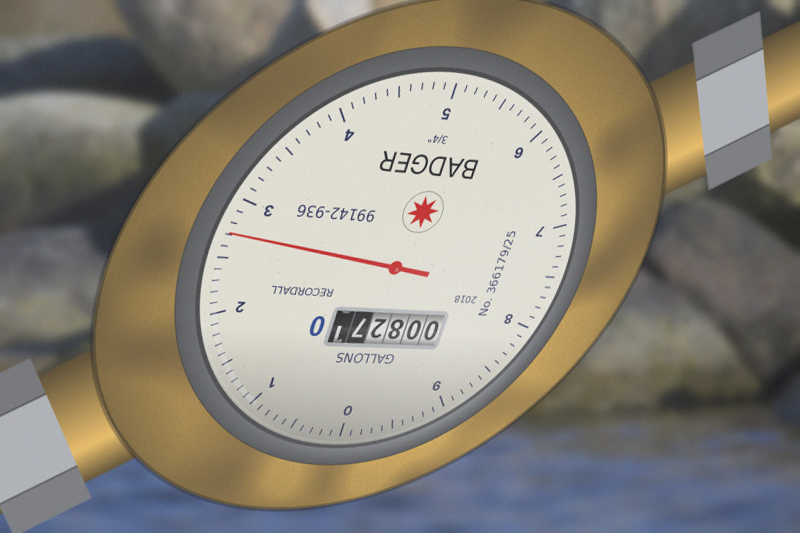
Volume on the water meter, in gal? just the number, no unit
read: 82712.7
